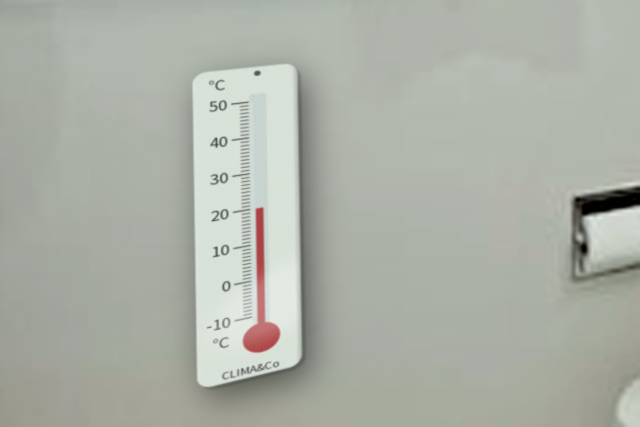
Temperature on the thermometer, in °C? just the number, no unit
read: 20
